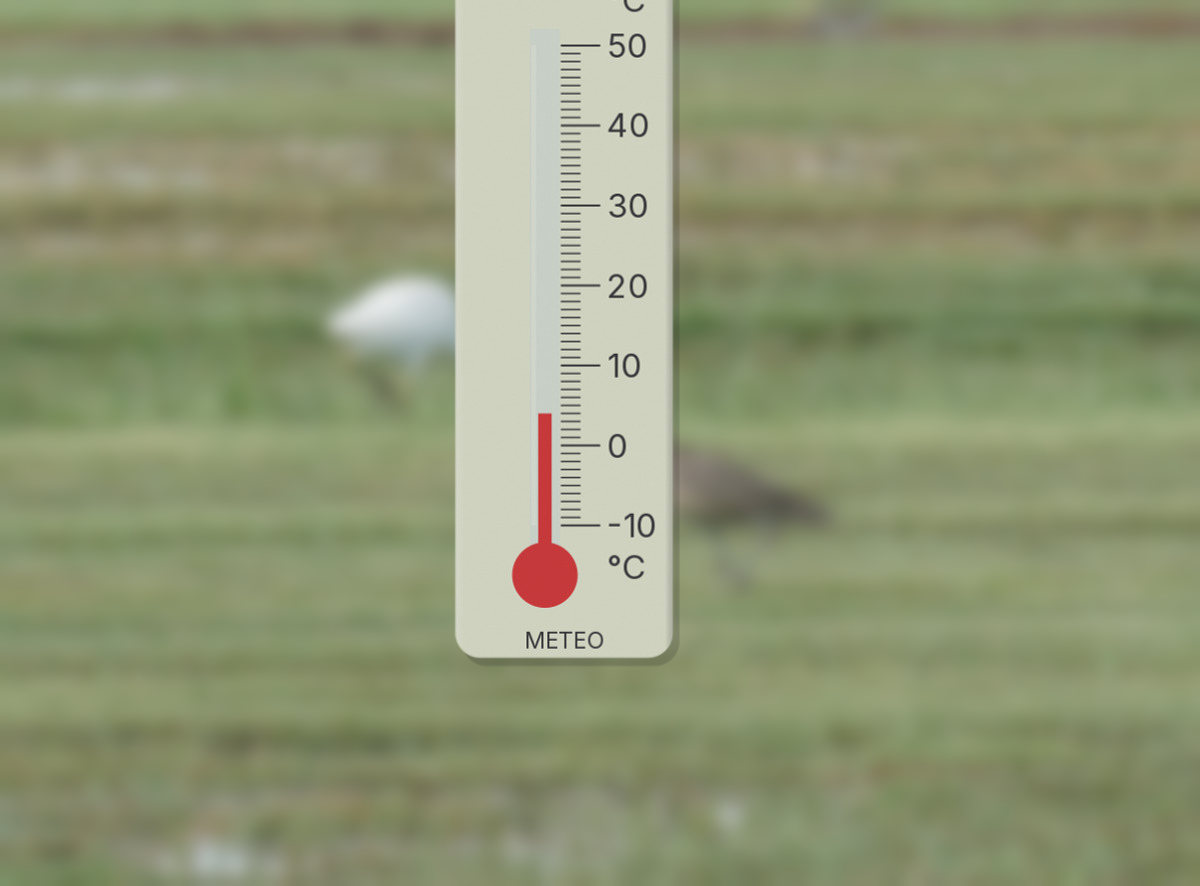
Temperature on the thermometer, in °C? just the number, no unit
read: 4
